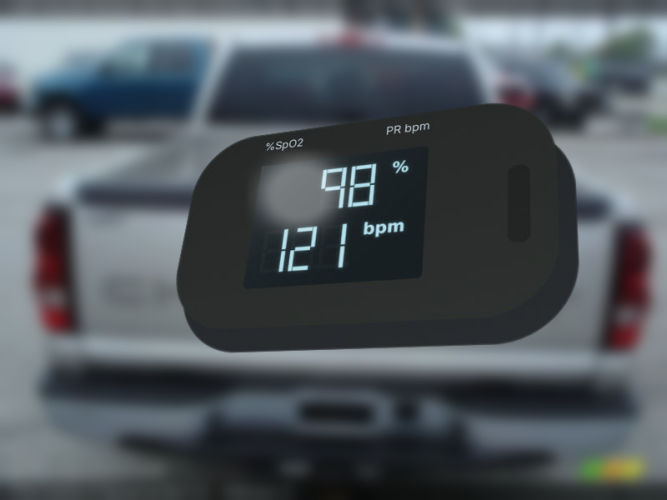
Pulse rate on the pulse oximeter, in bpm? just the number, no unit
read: 121
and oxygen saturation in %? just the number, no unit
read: 98
